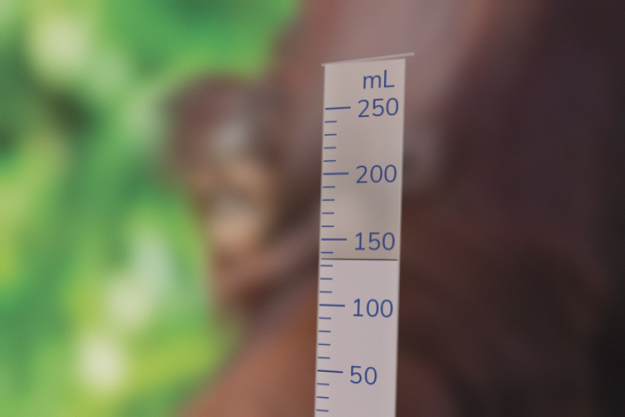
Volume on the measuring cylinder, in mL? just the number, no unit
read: 135
